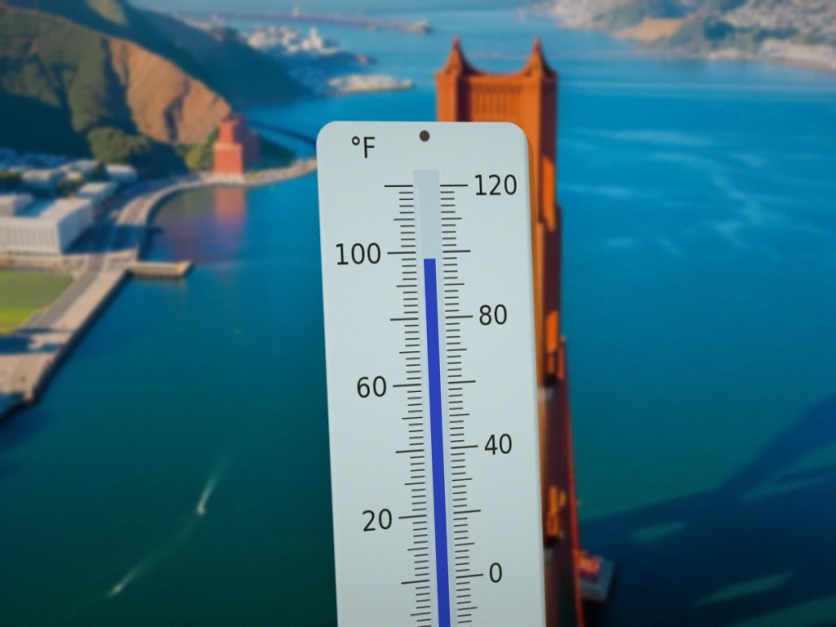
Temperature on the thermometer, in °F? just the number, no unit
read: 98
